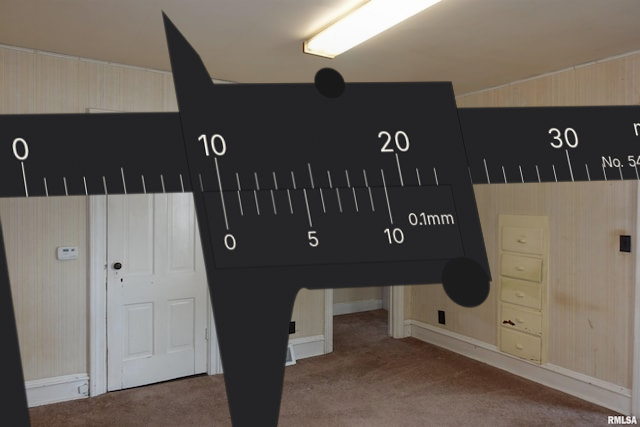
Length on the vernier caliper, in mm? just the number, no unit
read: 10.0
